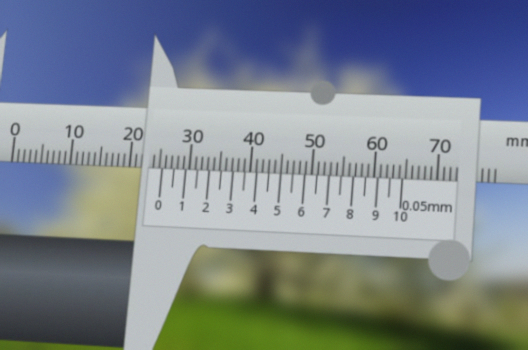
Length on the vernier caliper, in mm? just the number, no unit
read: 25.5
